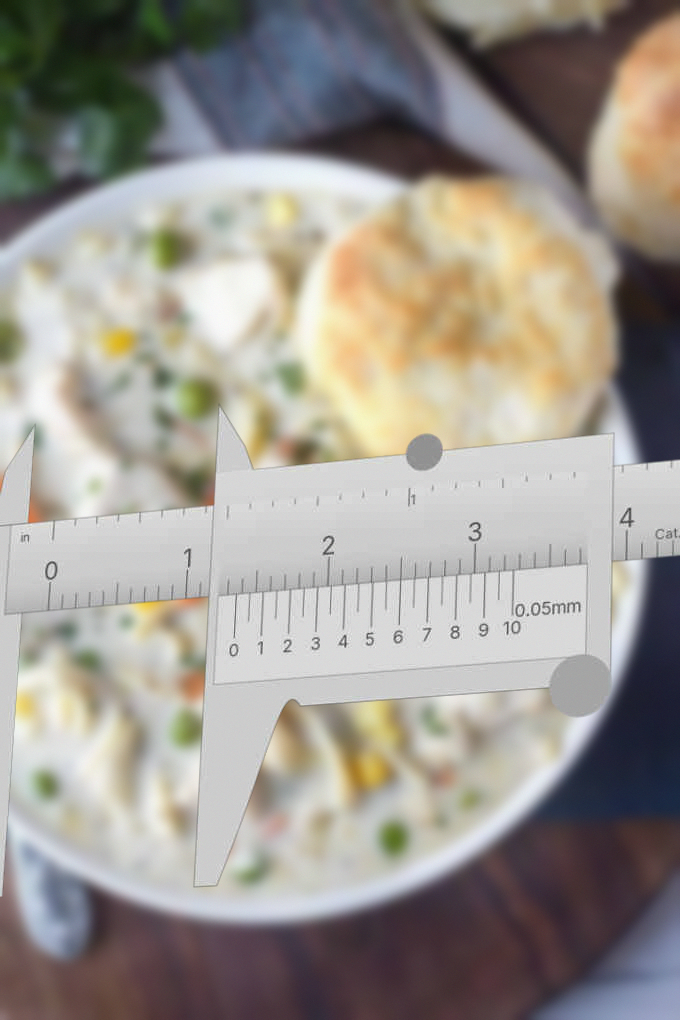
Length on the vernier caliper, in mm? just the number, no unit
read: 13.6
